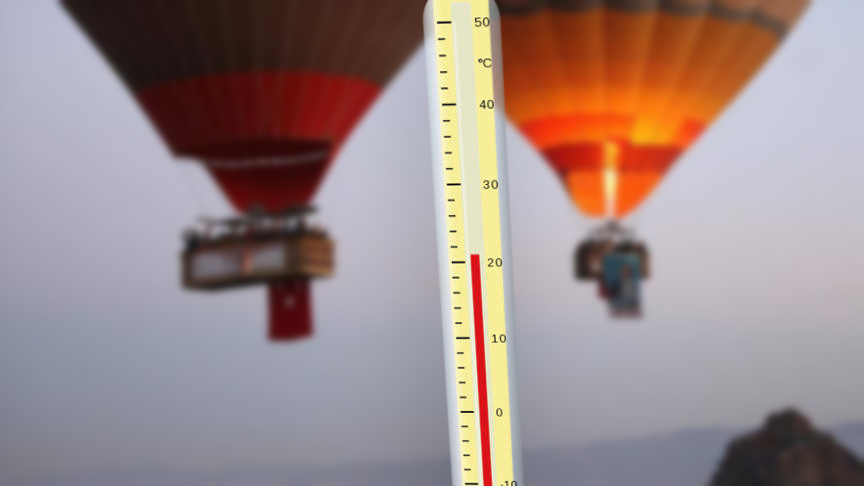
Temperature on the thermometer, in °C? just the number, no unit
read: 21
